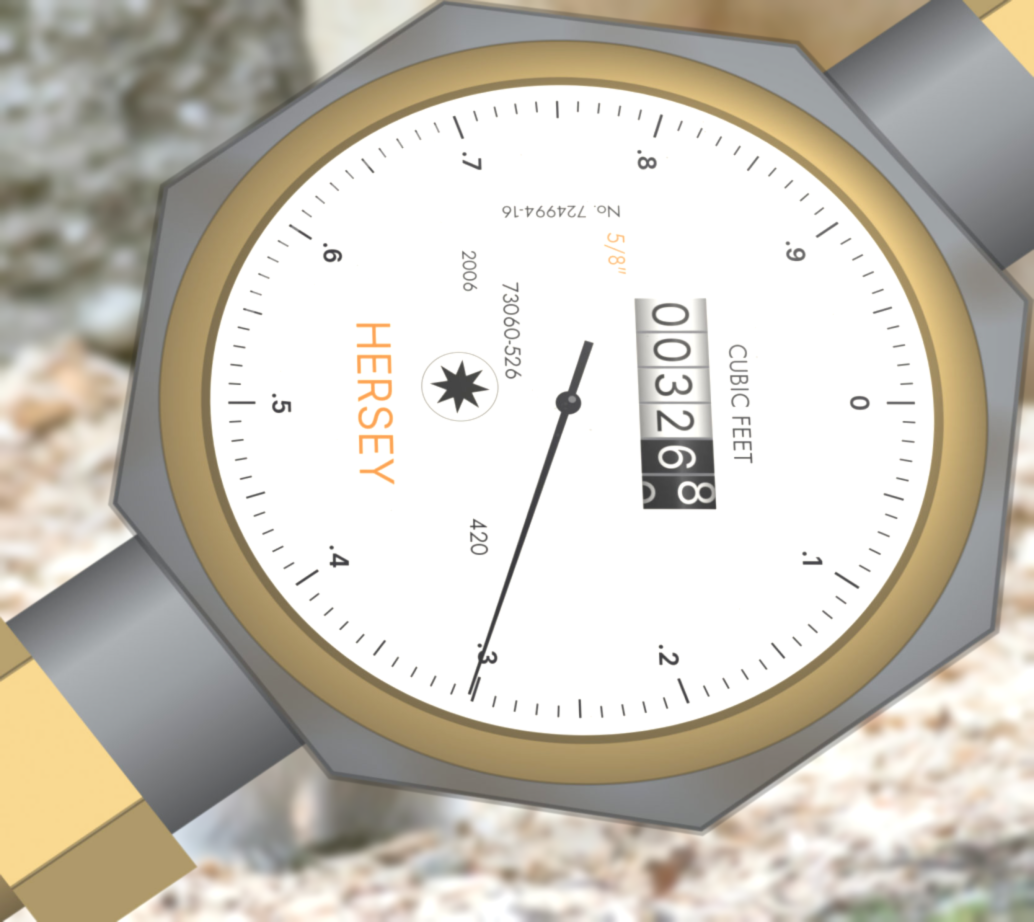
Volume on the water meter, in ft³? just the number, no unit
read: 3268.30
